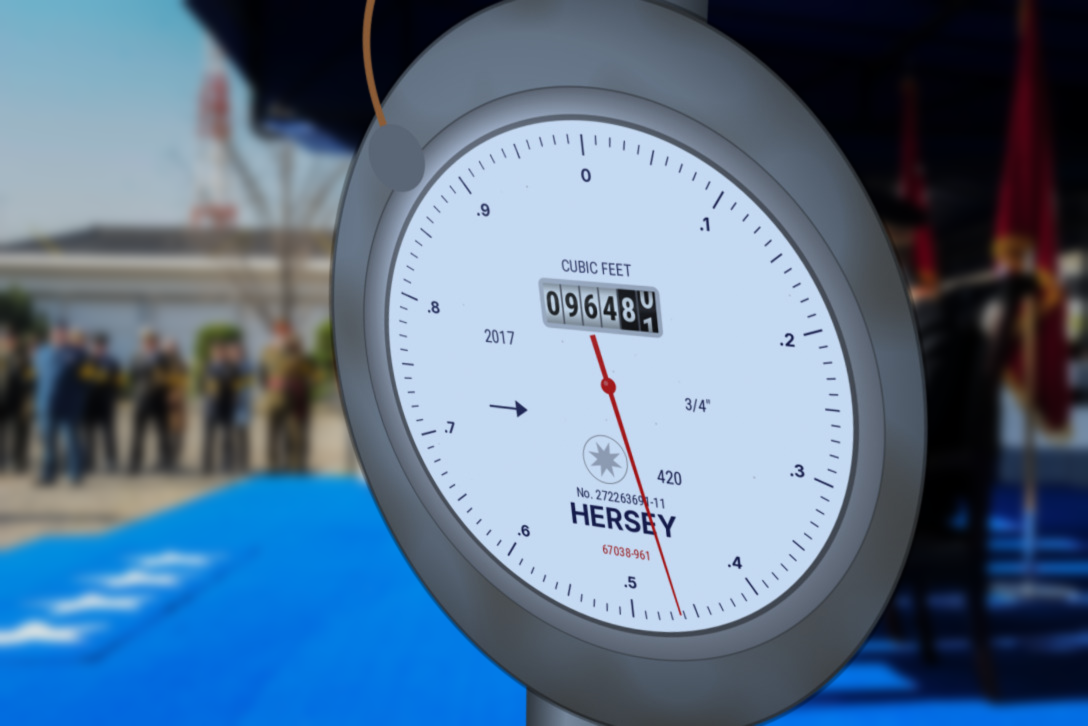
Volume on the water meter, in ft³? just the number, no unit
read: 96480.46
